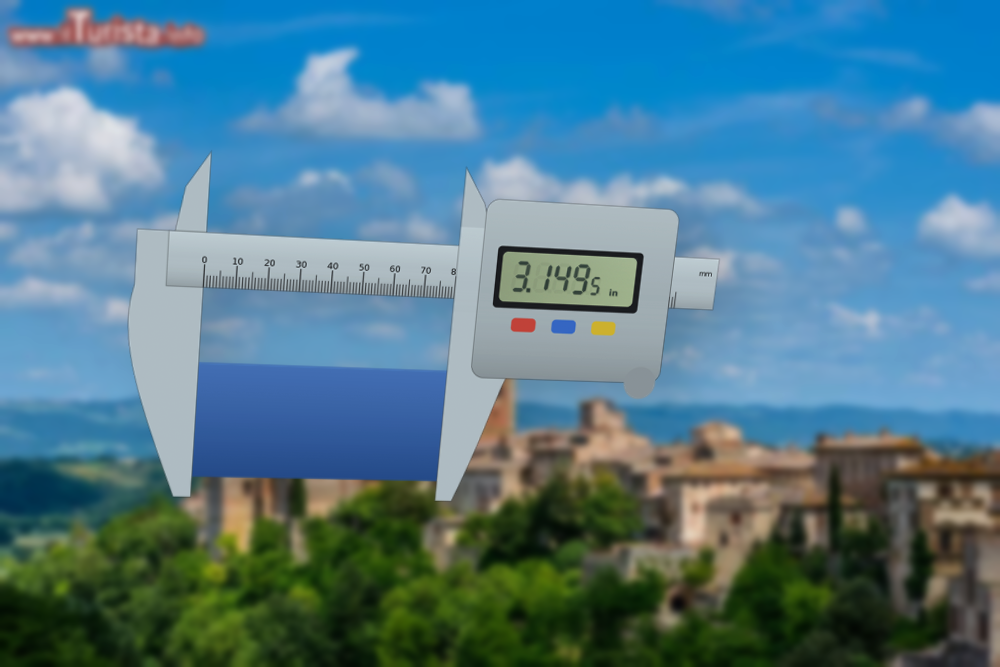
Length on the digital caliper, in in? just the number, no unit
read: 3.1495
